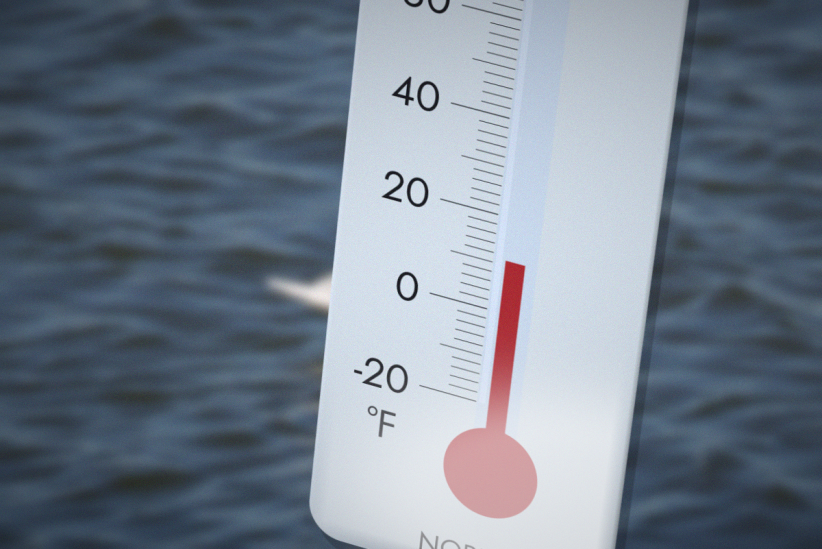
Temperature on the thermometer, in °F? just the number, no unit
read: 11
